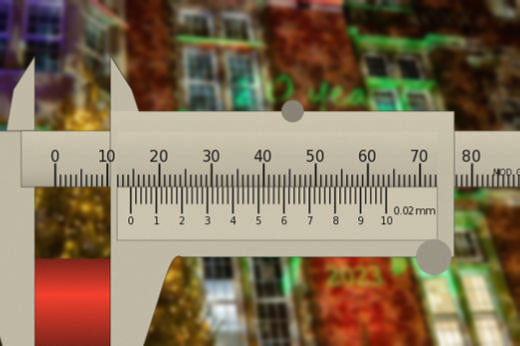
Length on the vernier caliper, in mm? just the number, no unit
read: 14.5
